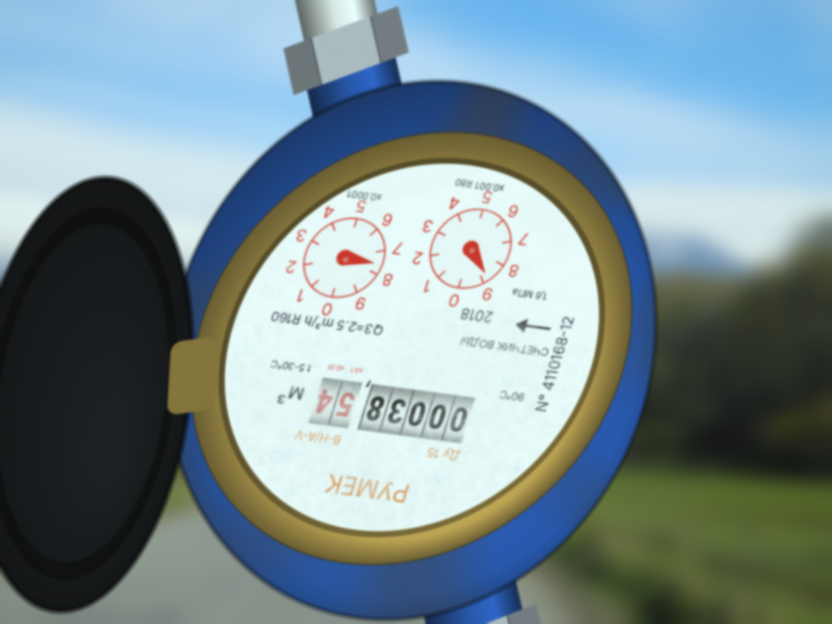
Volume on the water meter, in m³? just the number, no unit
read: 38.5487
